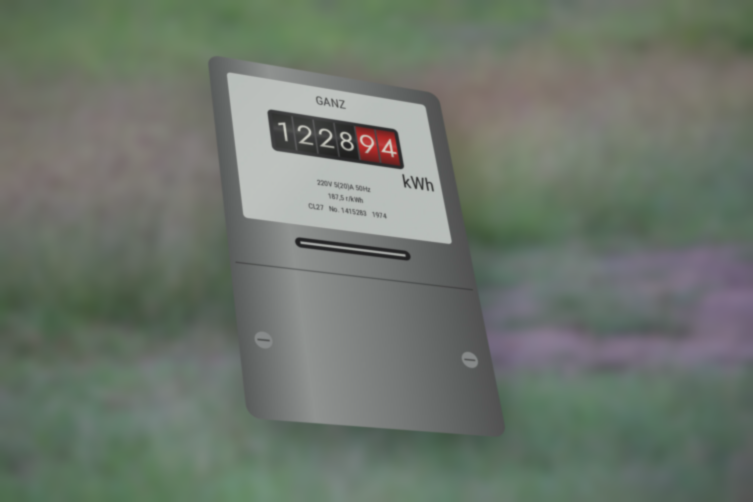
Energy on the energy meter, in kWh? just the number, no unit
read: 1228.94
